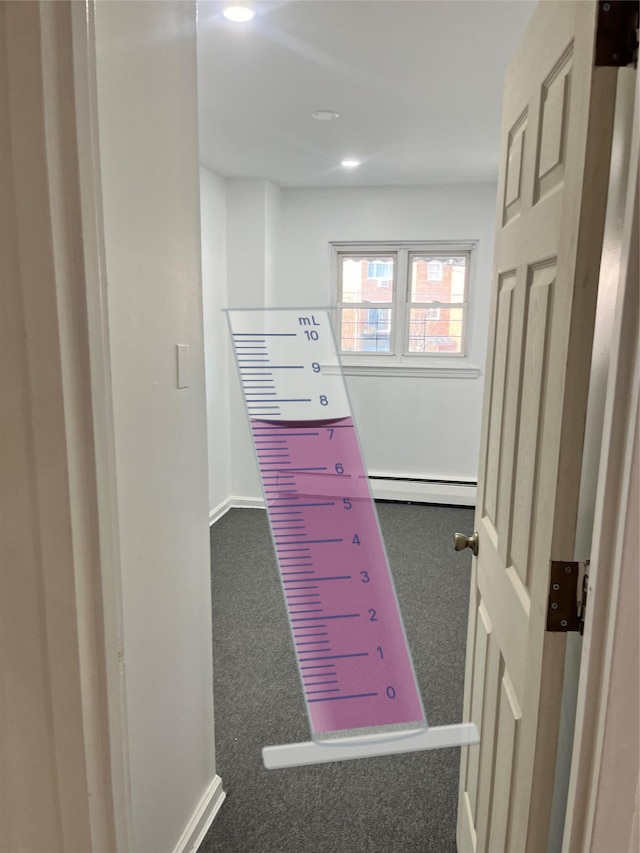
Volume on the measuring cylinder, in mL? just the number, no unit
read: 7.2
